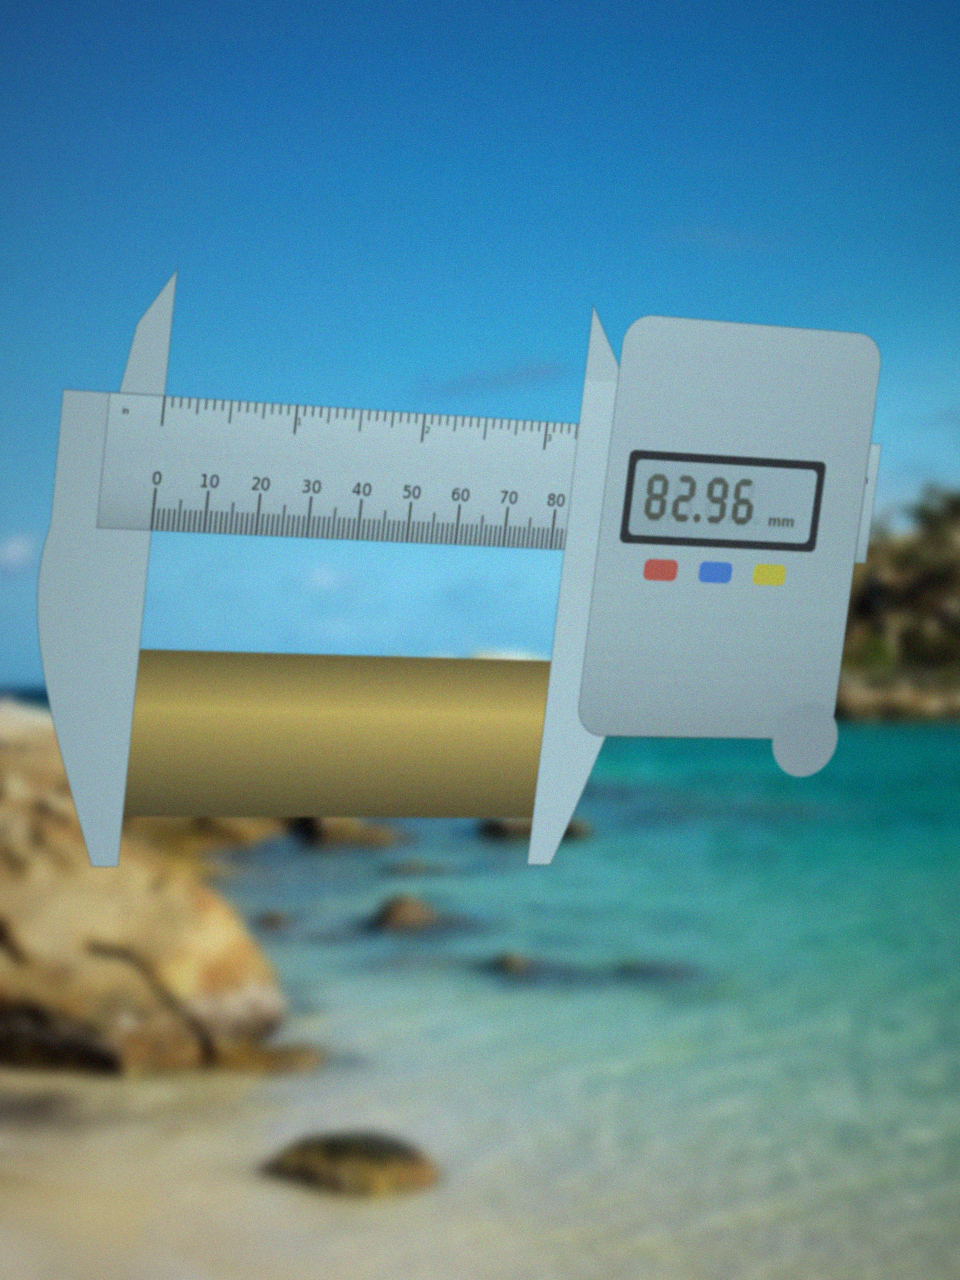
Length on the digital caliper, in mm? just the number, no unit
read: 82.96
